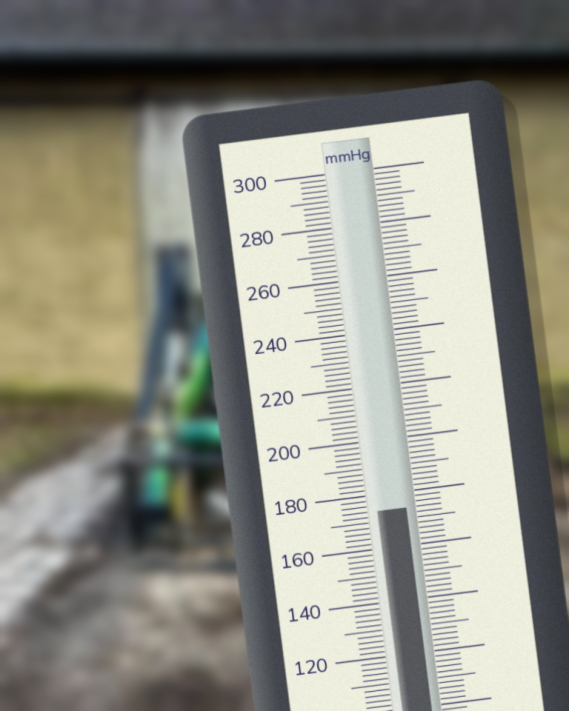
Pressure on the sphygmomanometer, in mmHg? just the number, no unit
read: 174
